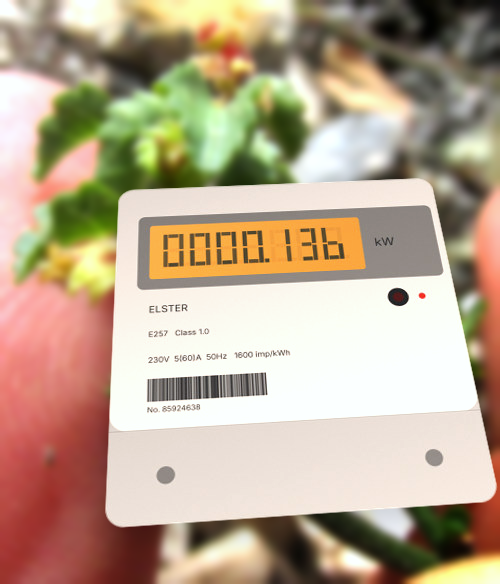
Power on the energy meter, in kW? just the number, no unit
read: 0.136
